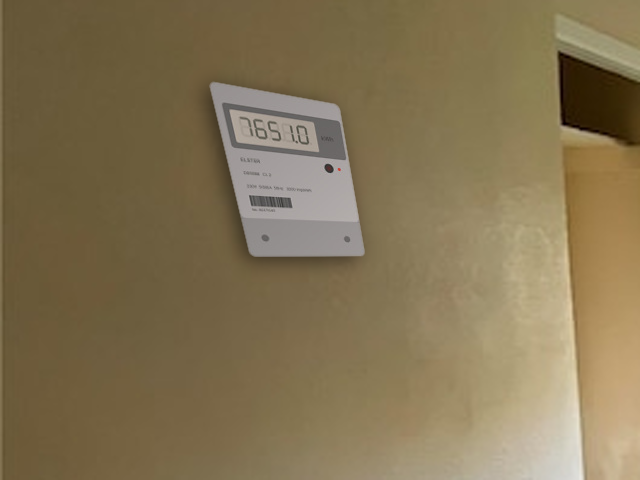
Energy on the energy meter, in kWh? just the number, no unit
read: 7651.0
